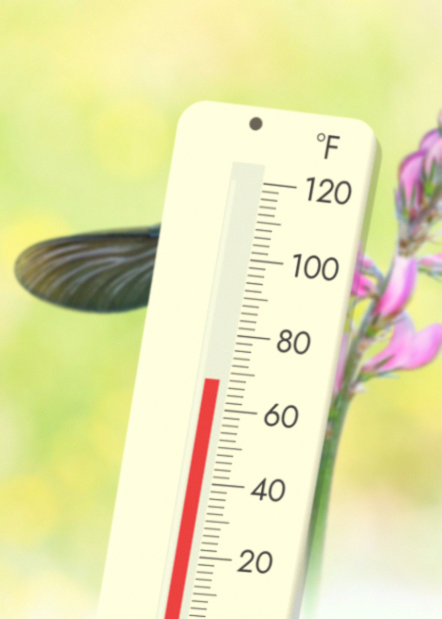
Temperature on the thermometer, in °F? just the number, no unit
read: 68
